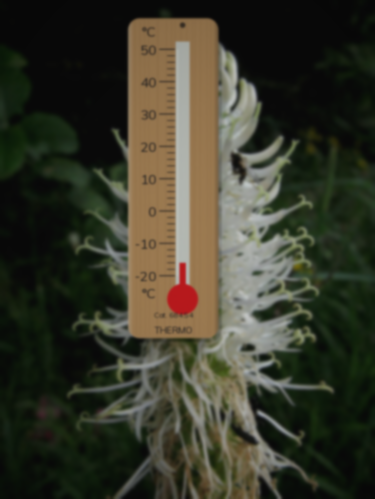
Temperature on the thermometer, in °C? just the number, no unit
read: -16
